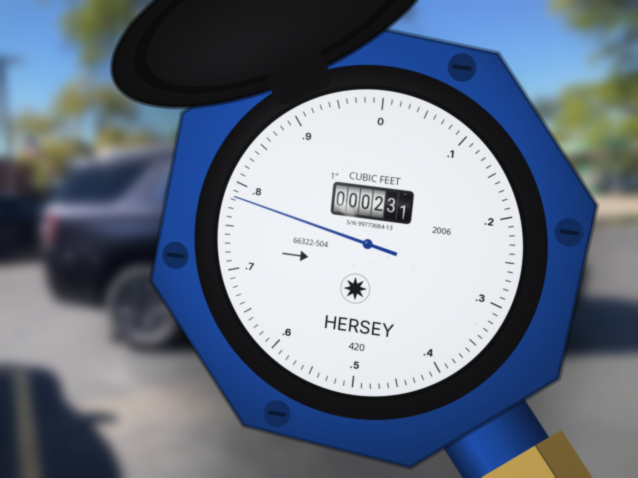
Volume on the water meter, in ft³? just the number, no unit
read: 230.78
